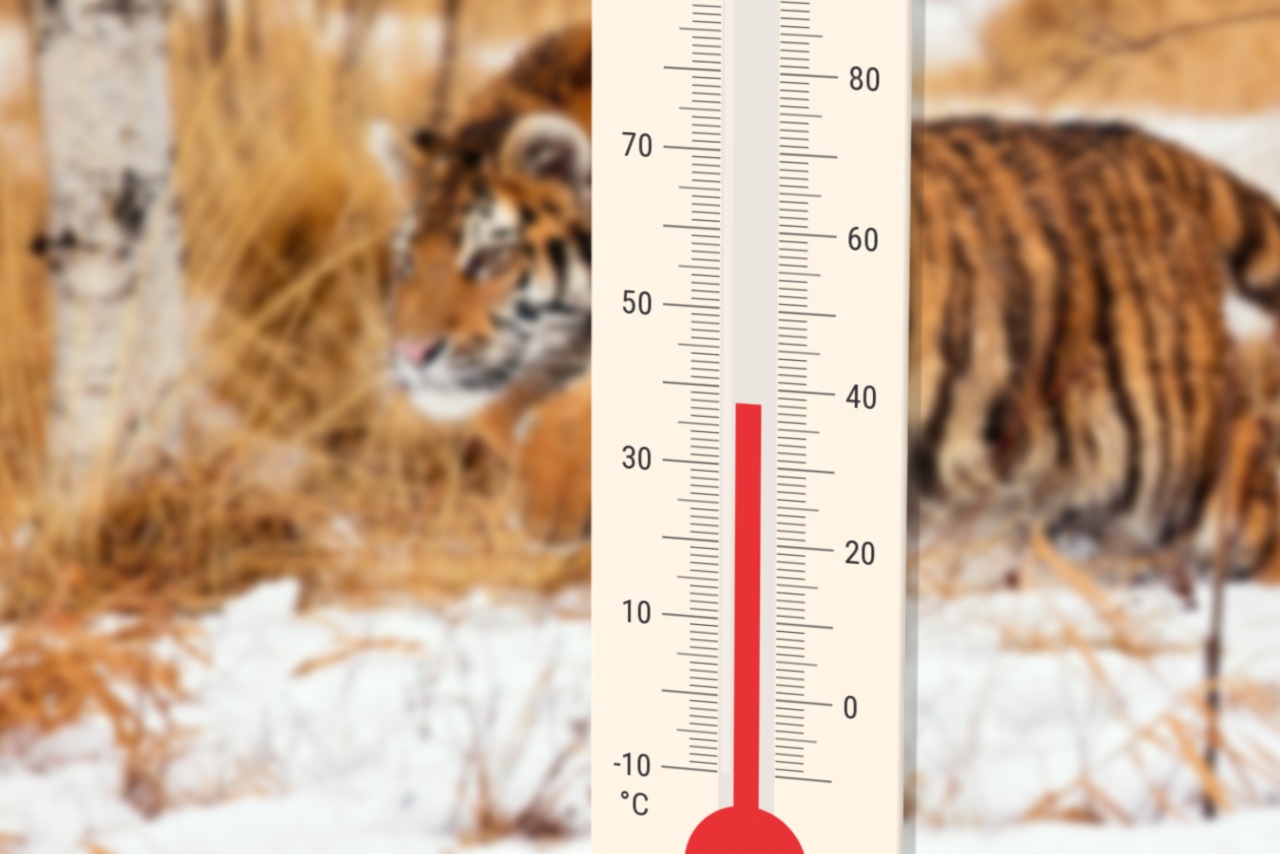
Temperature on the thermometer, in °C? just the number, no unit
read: 38
